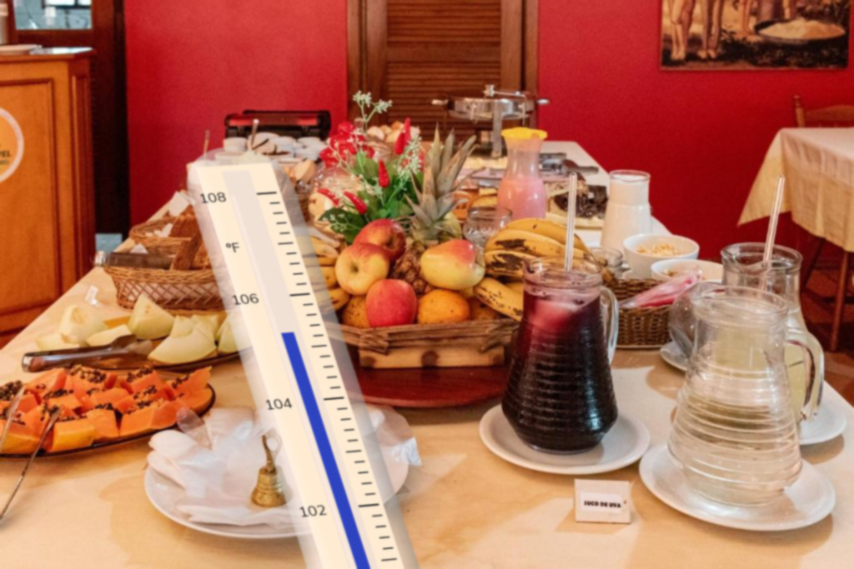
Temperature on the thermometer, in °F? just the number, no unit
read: 105.3
